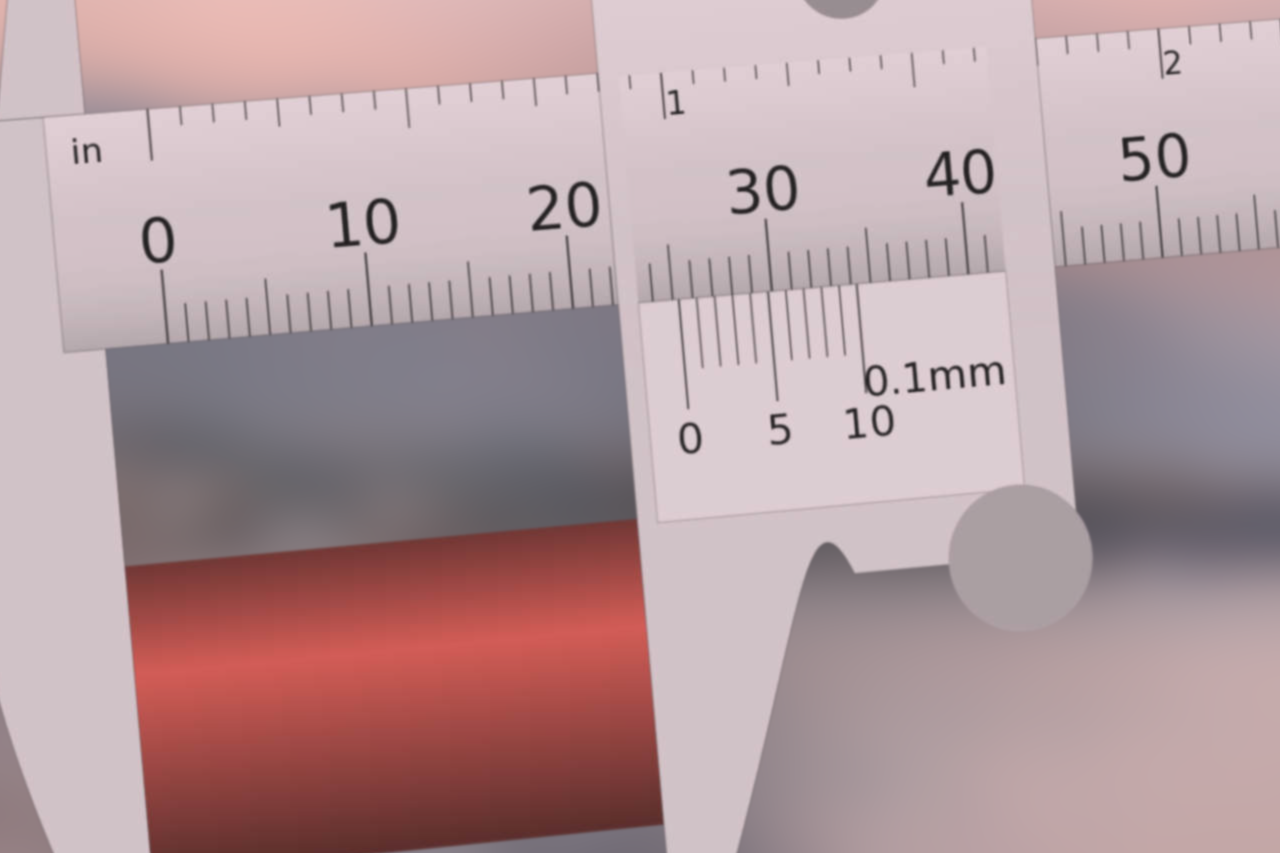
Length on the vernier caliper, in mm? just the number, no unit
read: 25.3
